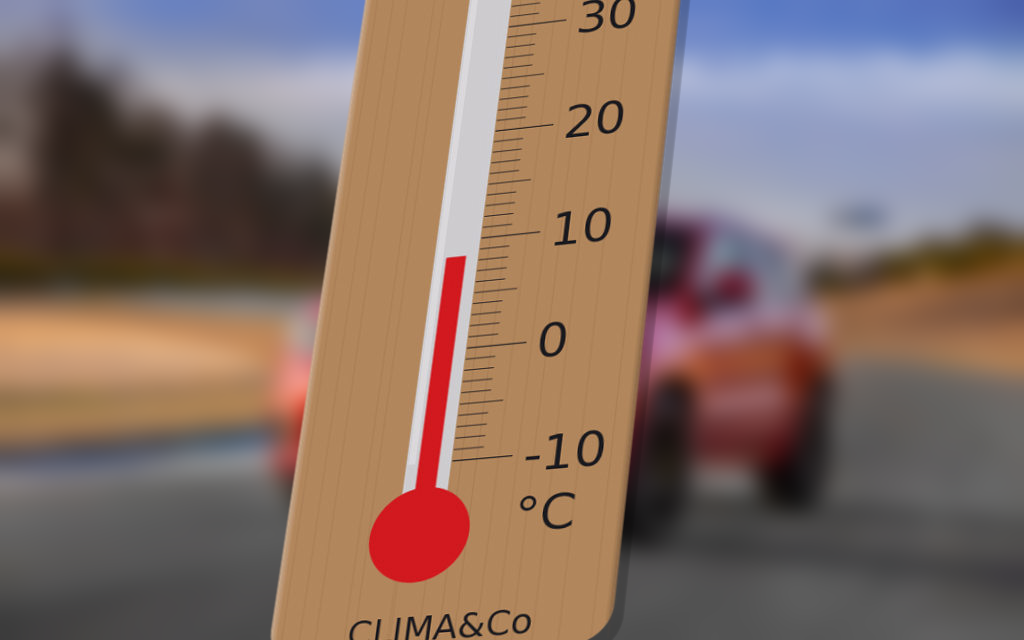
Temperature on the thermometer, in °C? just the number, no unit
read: 8.5
